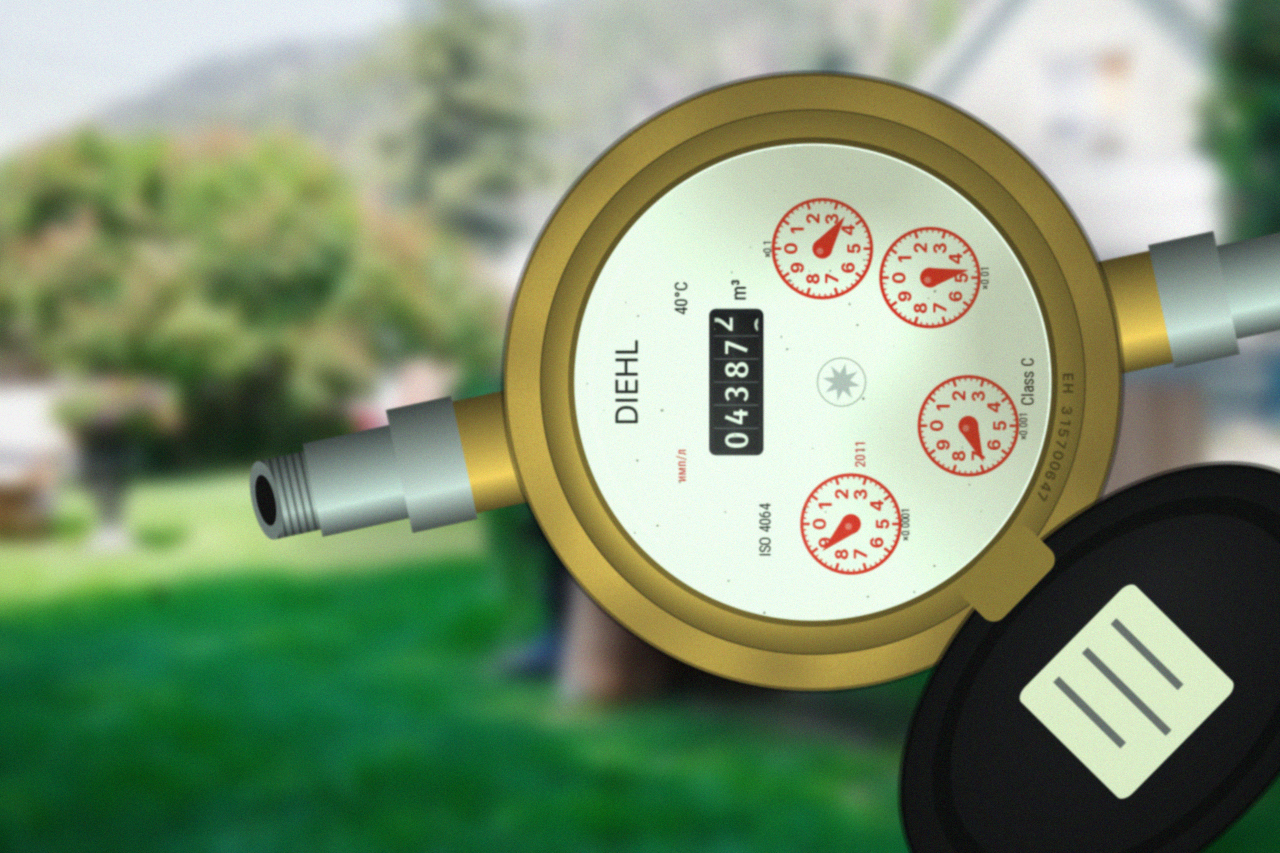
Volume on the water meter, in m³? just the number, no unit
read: 43872.3468
